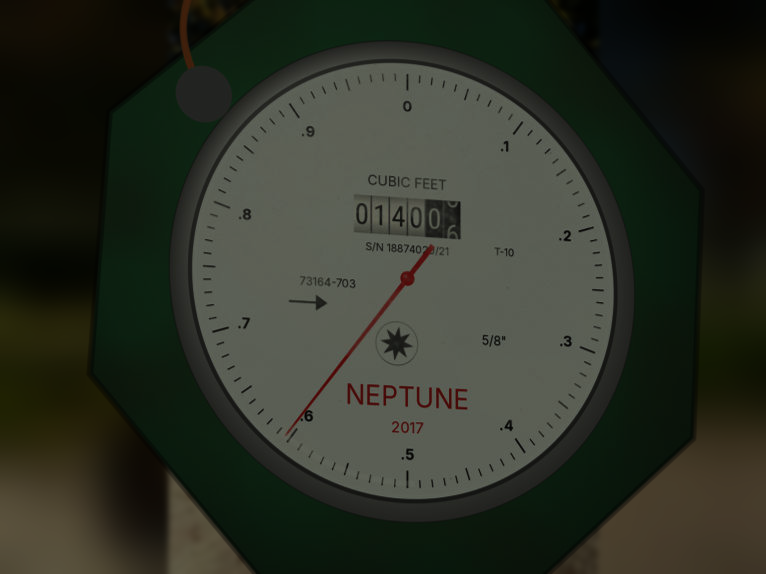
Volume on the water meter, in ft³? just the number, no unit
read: 14005.60
